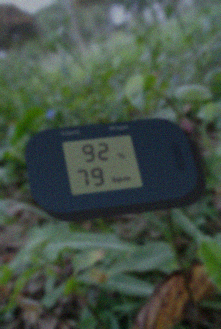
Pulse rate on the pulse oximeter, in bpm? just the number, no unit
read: 79
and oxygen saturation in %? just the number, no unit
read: 92
